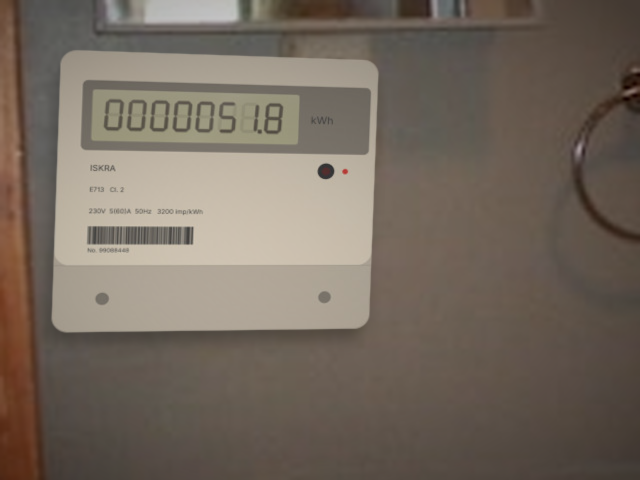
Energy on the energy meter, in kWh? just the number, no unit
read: 51.8
